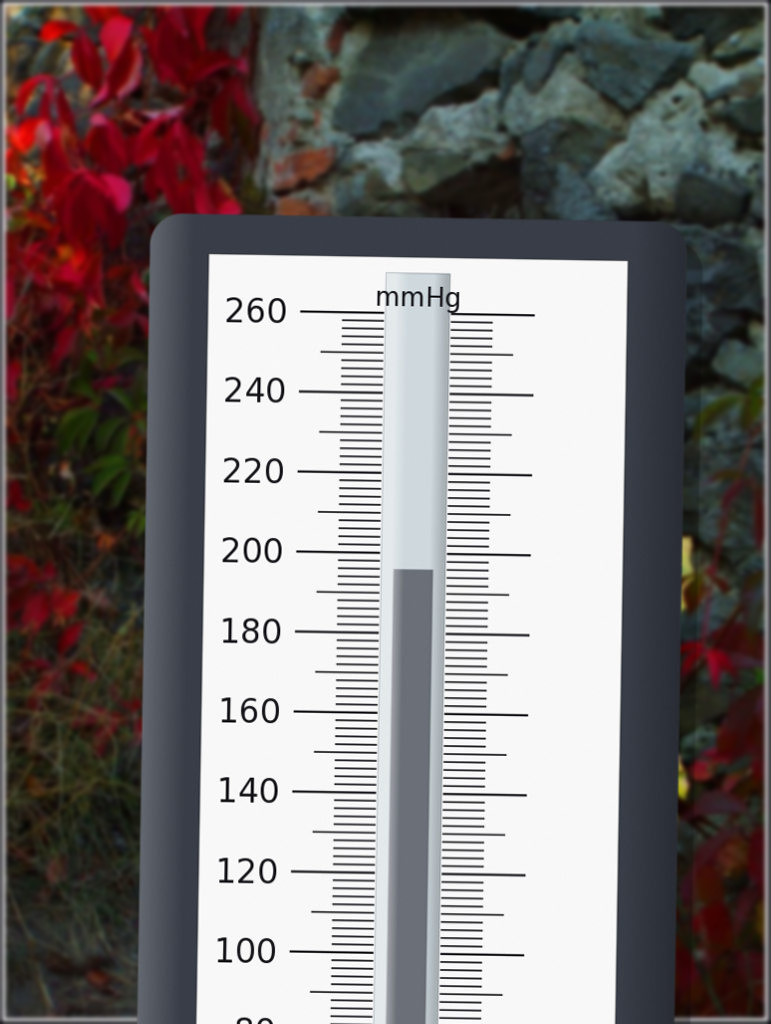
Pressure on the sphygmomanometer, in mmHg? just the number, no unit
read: 196
